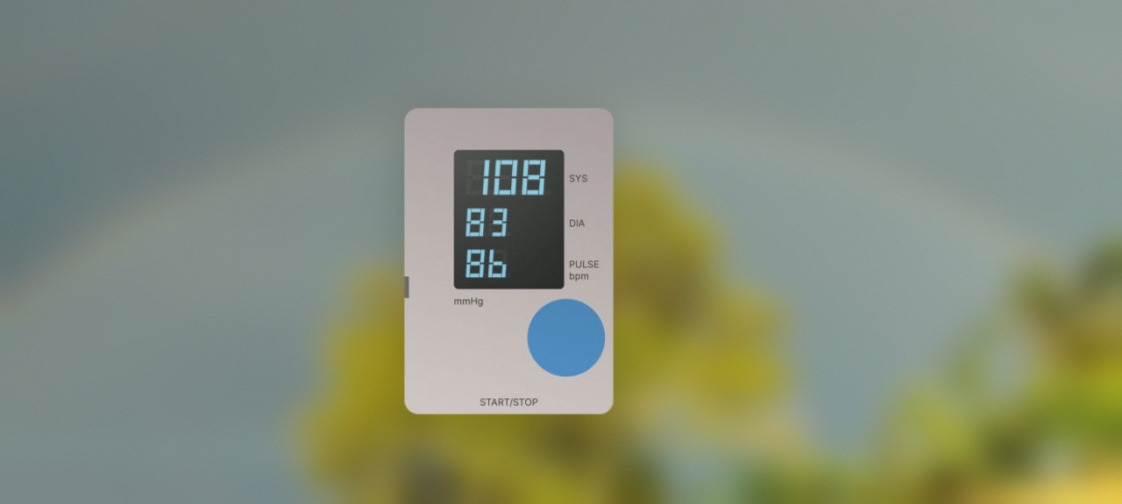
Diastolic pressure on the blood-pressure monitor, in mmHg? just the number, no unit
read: 83
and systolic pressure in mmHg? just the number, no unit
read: 108
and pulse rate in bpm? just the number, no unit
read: 86
